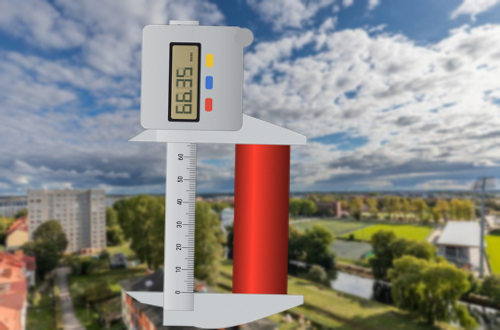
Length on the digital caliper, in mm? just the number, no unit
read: 66.35
